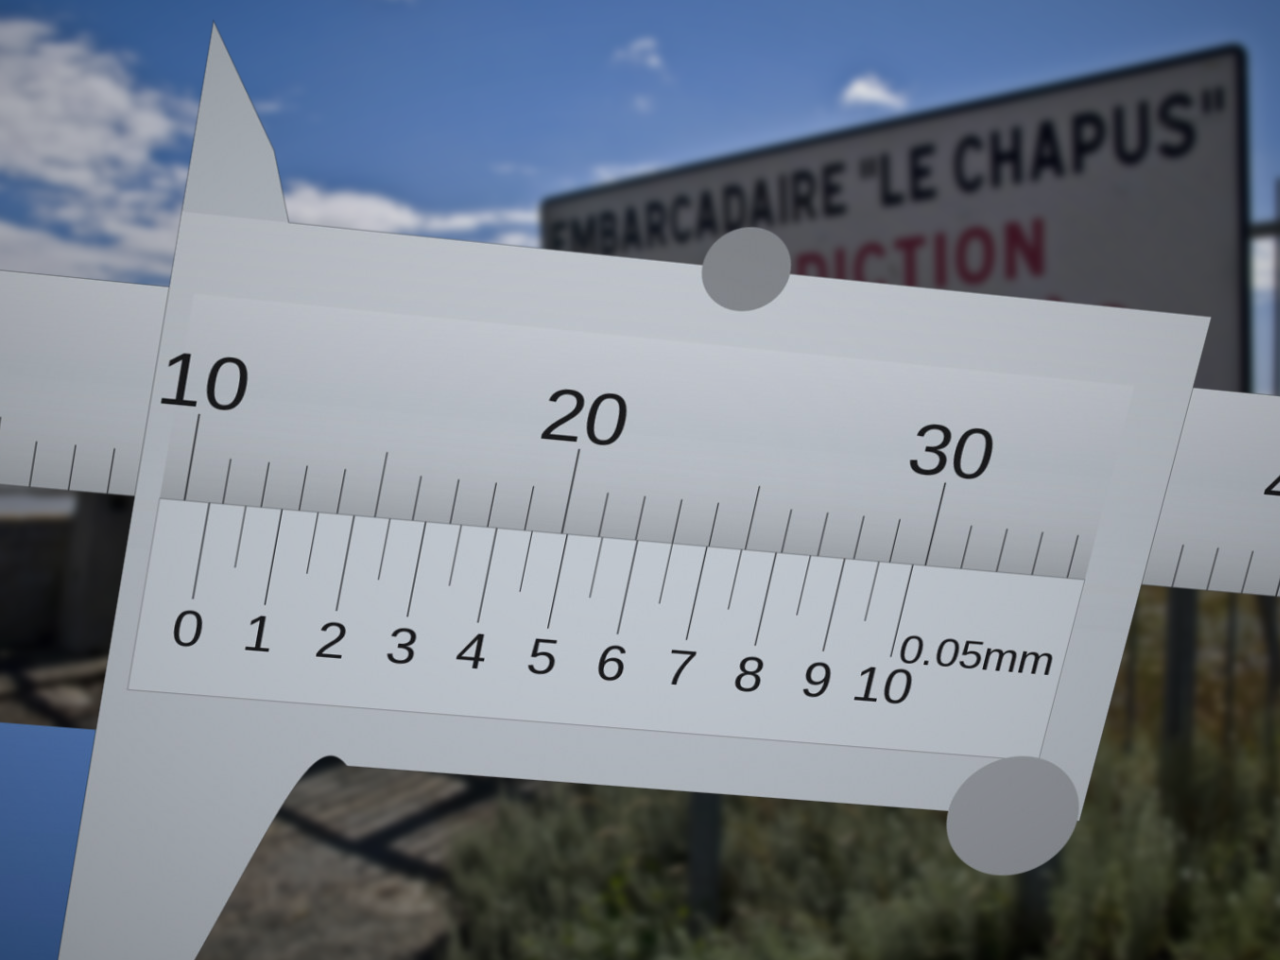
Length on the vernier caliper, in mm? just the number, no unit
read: 10.65
